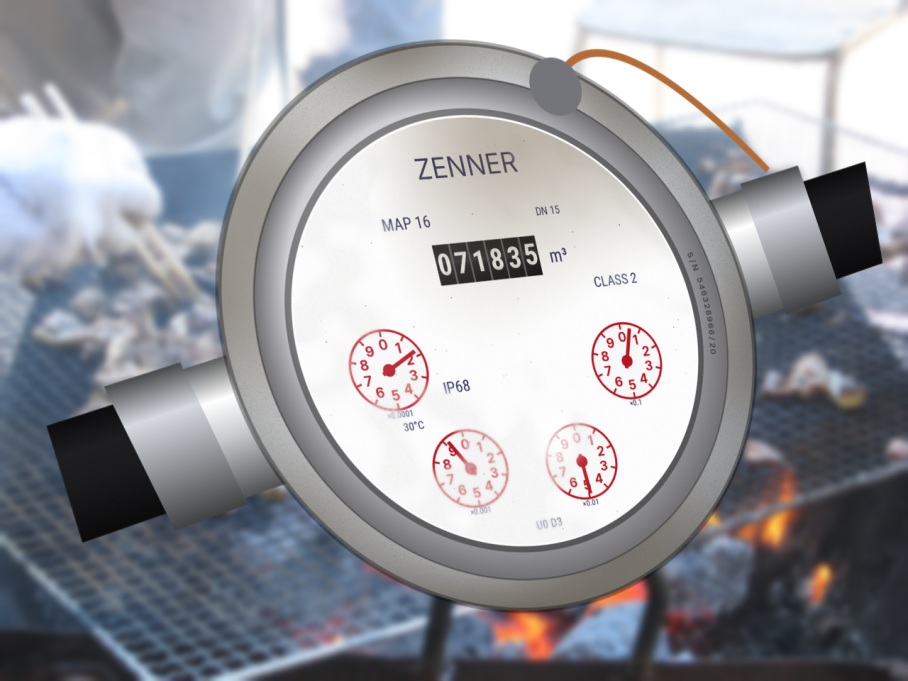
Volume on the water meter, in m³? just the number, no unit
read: 71835.0491
